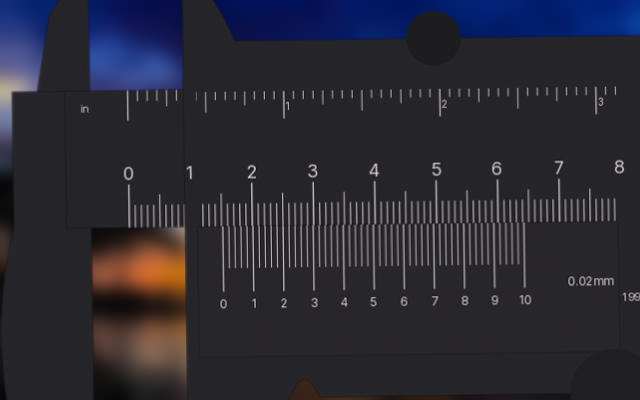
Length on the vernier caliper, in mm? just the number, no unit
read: 15.2
